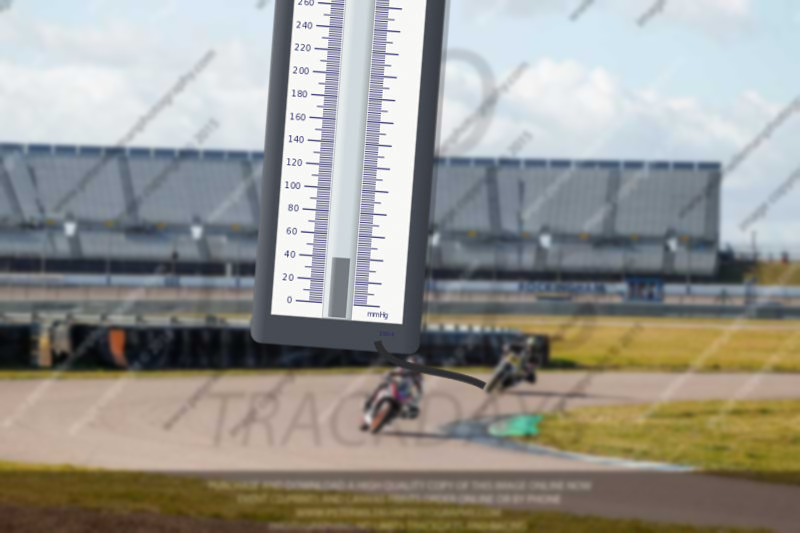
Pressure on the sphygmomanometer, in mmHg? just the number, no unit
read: 40
